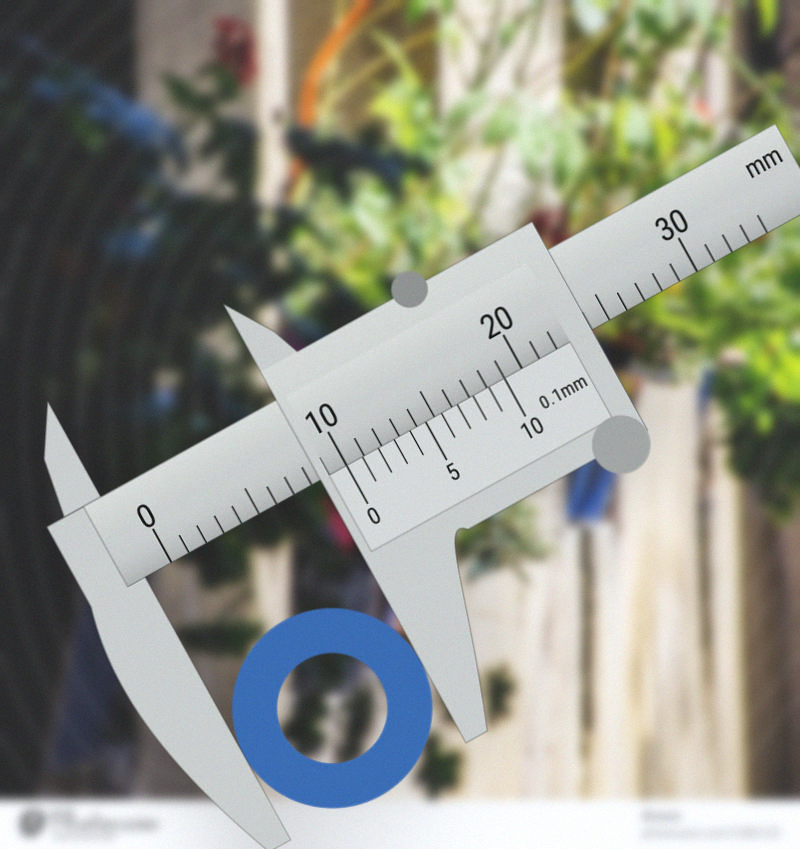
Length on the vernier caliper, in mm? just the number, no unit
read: 10.0
